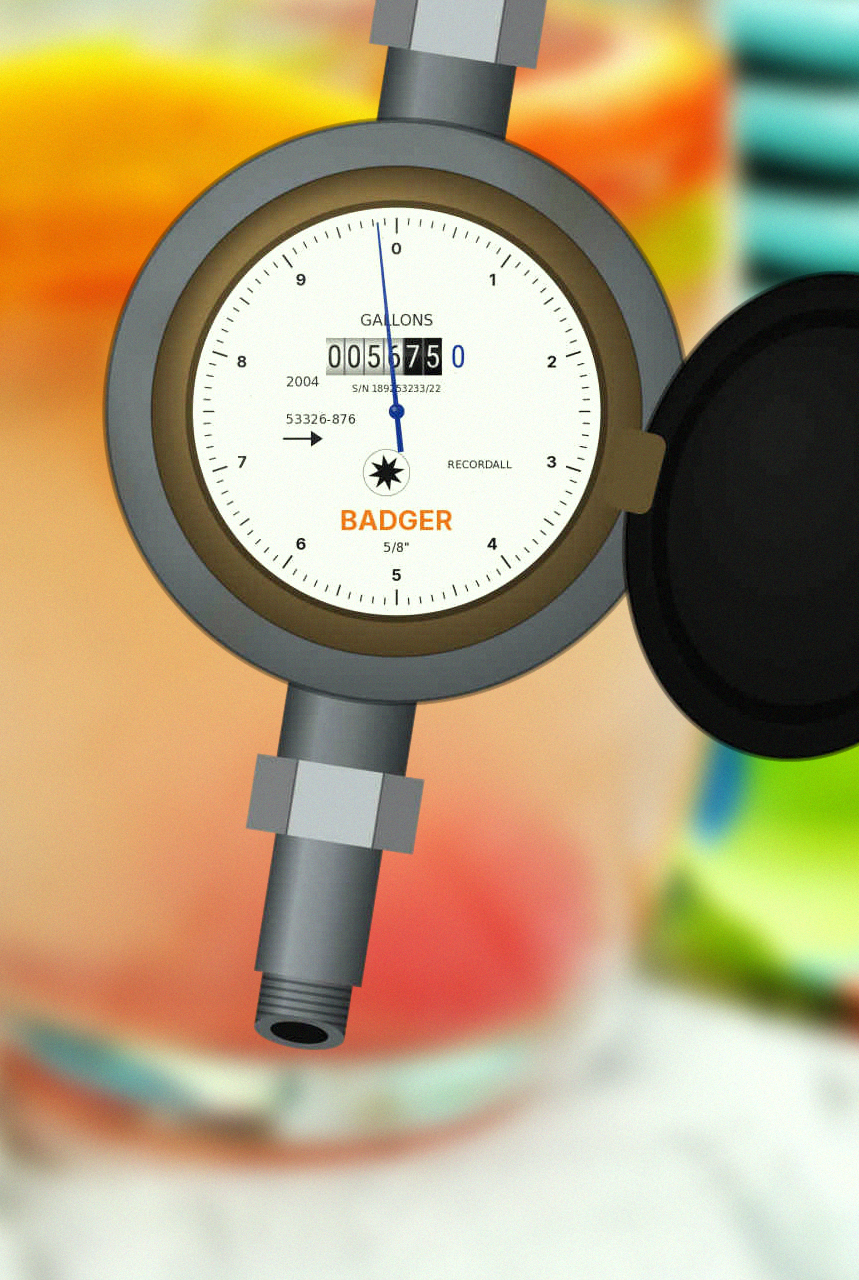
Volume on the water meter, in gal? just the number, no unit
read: 56749.8
